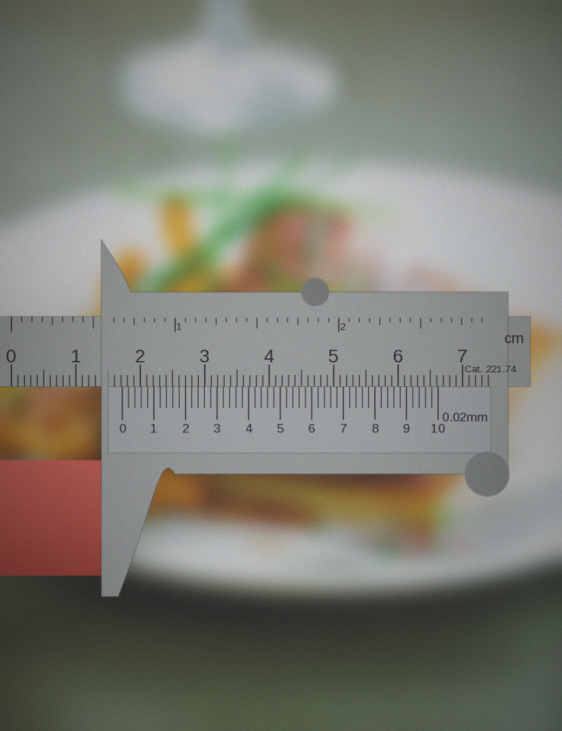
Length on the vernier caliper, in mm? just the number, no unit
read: 17.2
